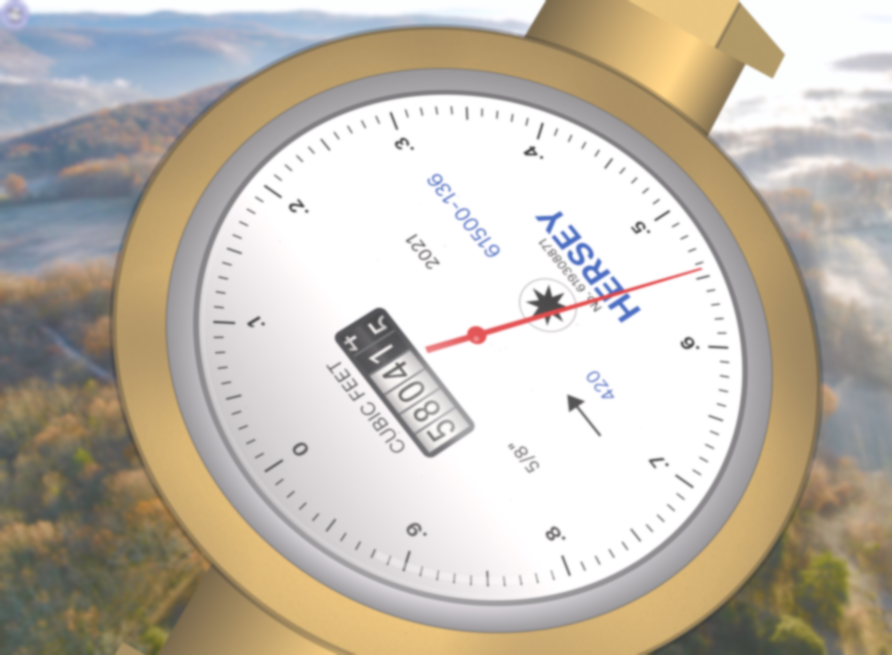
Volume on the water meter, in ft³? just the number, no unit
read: 580414.54
